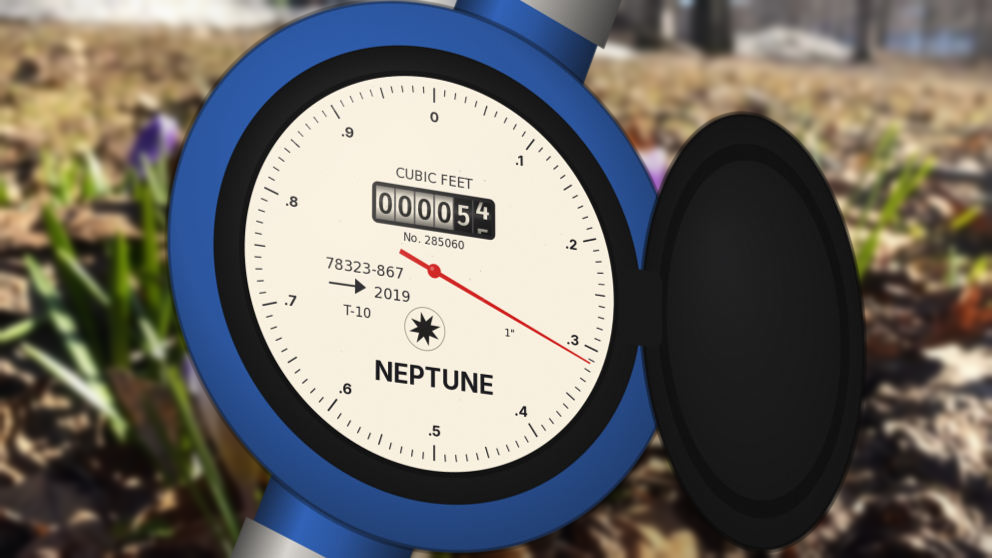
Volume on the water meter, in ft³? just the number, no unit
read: 54.31
